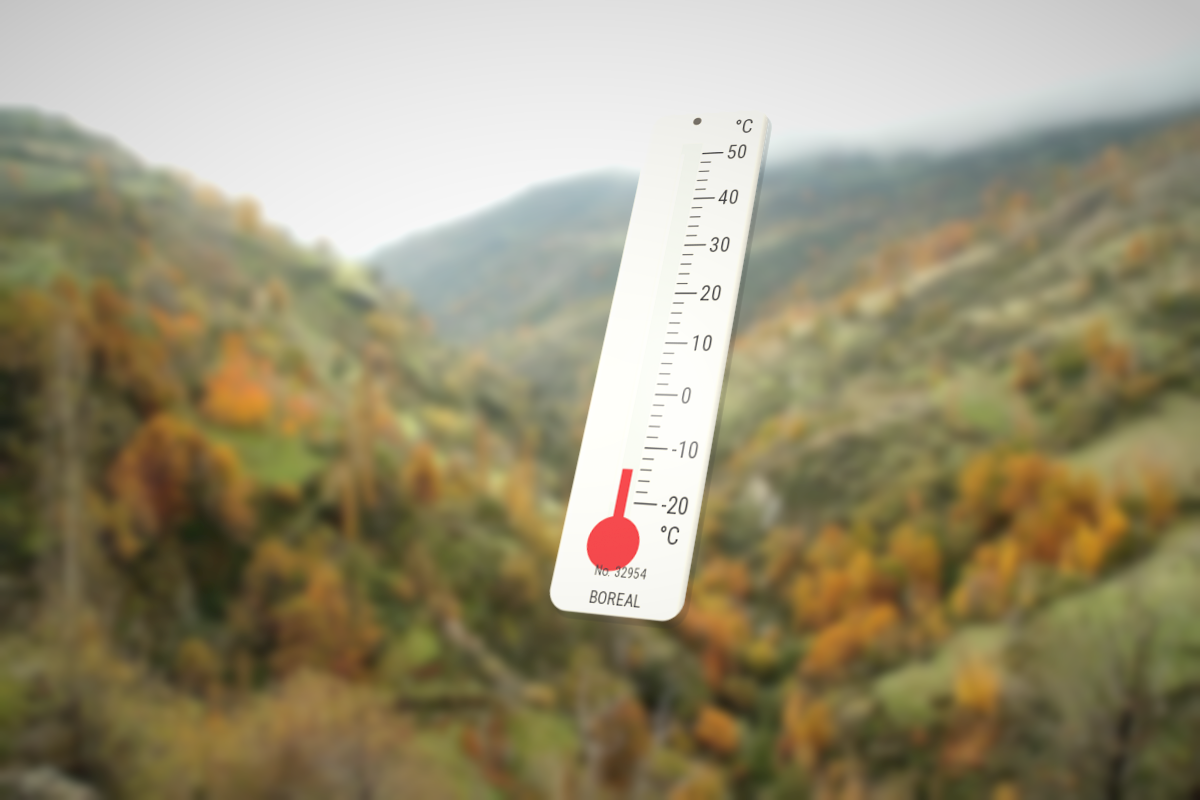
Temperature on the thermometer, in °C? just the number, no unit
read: -14
